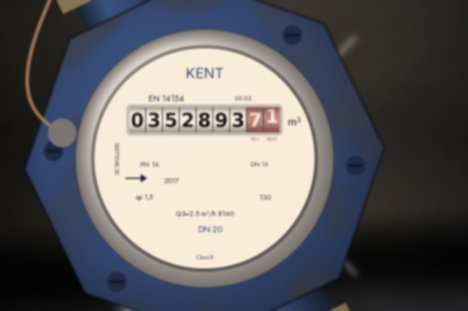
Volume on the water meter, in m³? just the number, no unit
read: 352893.71
